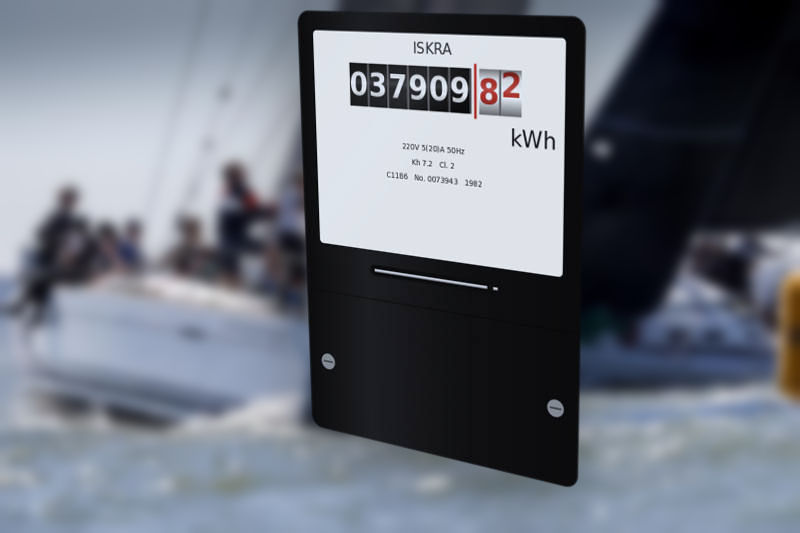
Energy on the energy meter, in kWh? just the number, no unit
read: 37909.82
